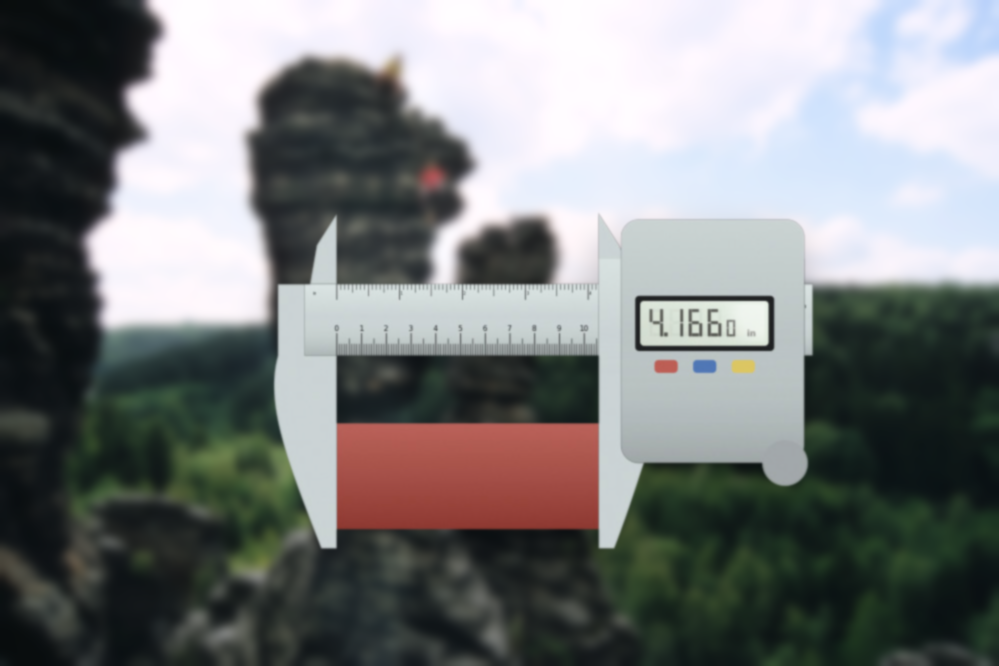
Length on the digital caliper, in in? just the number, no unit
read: 4.1660
